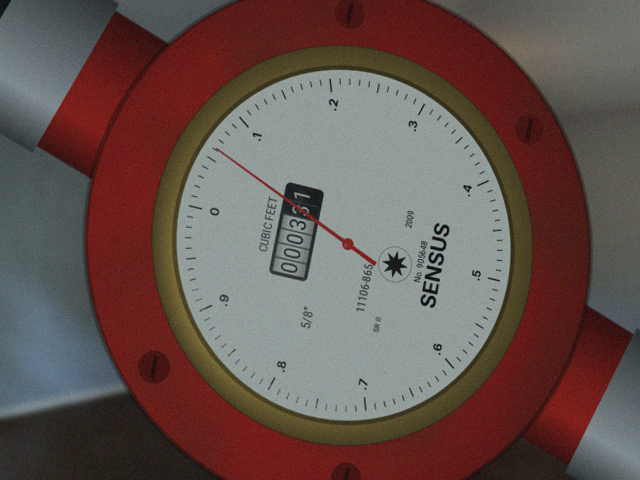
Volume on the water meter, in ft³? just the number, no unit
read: 331.06
